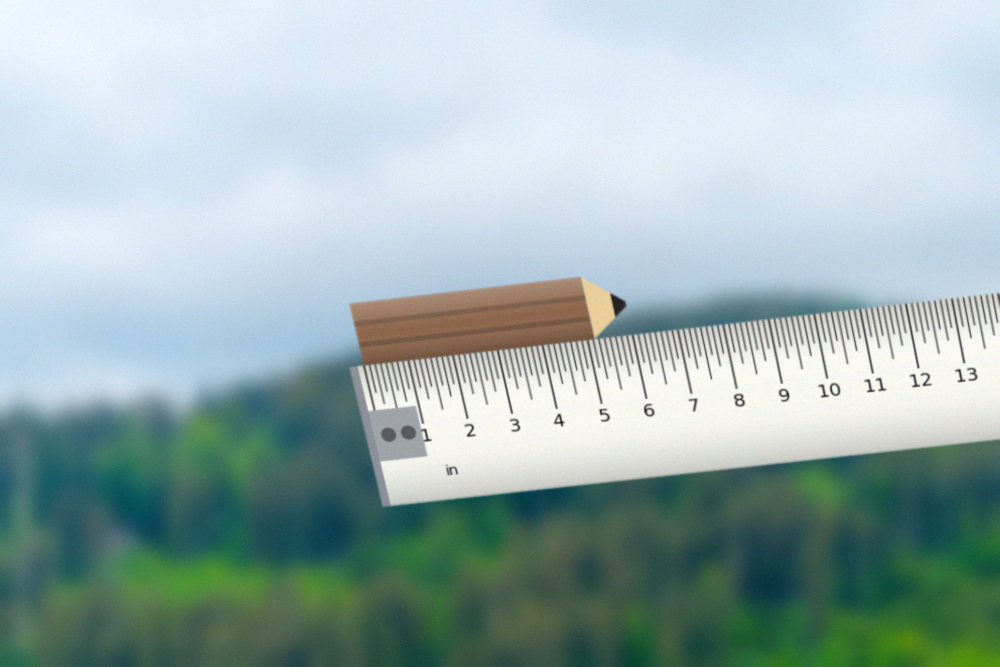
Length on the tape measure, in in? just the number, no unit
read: 6
